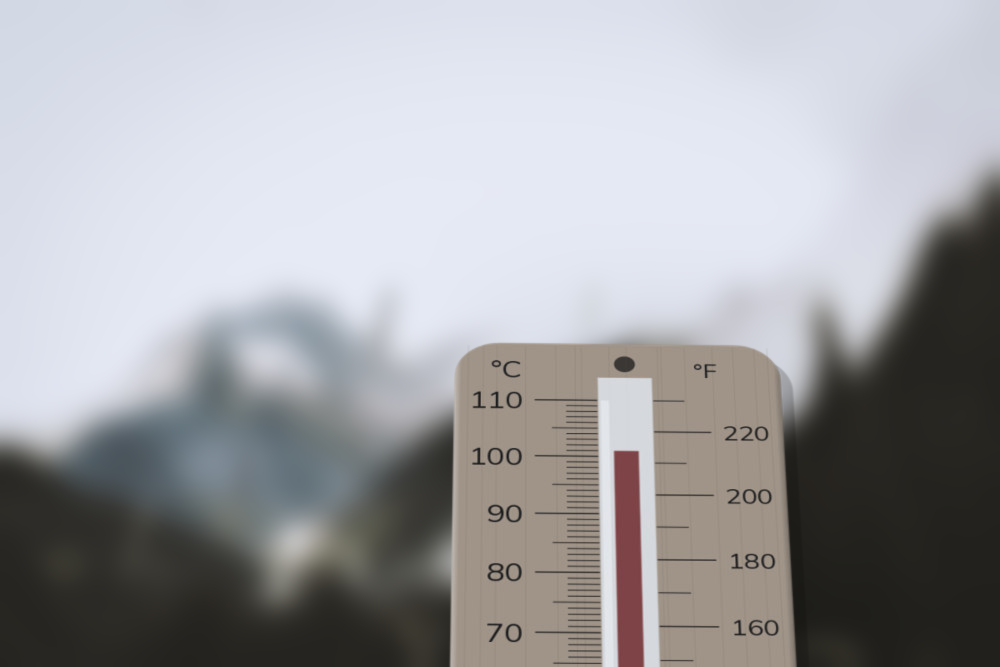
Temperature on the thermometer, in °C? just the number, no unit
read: 101
